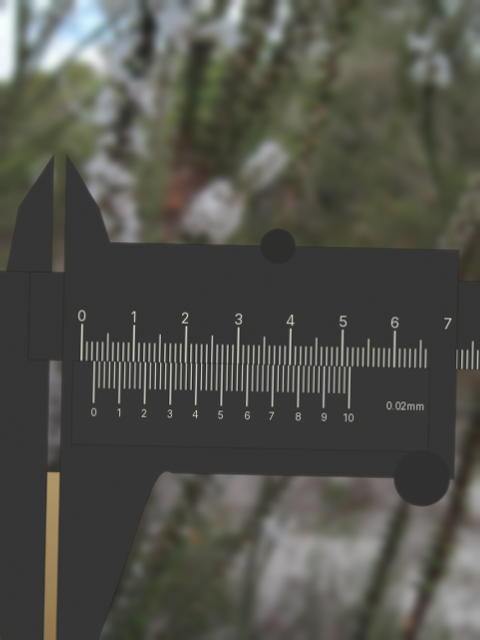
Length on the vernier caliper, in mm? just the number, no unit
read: 2.5
